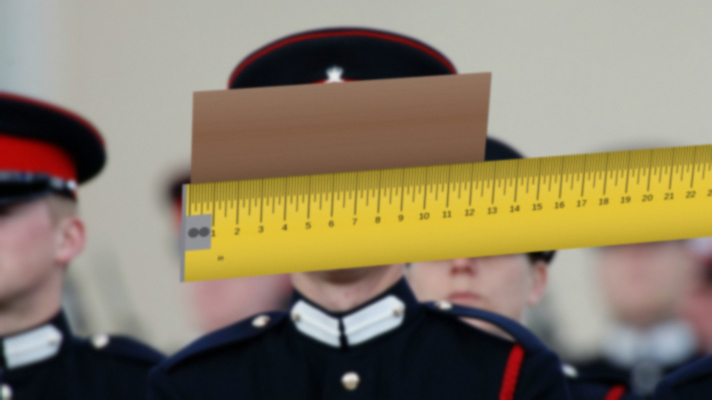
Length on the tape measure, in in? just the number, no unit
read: 12.5
